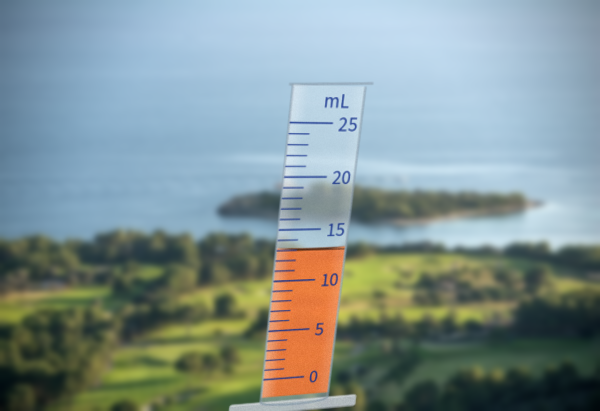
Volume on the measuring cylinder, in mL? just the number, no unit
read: 13
